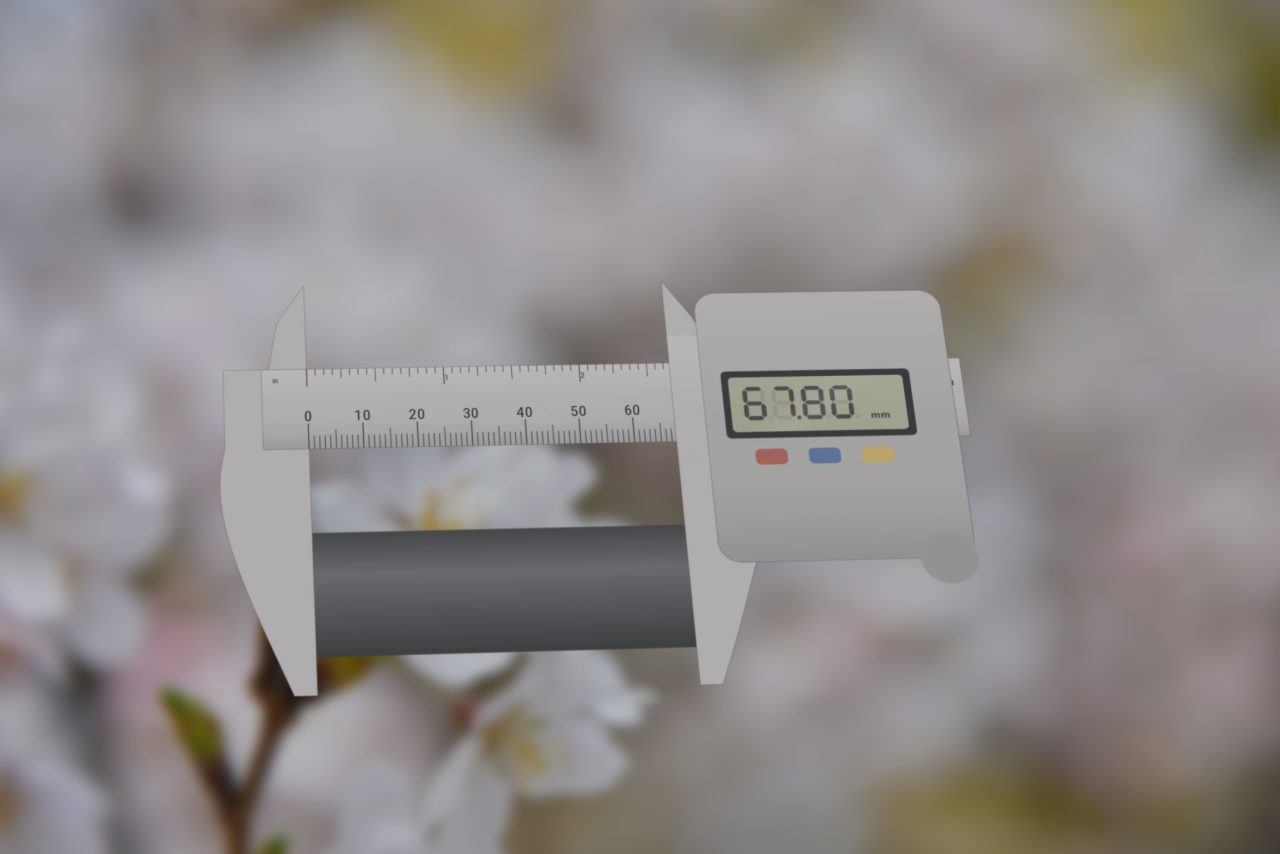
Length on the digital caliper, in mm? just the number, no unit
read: 67.80
